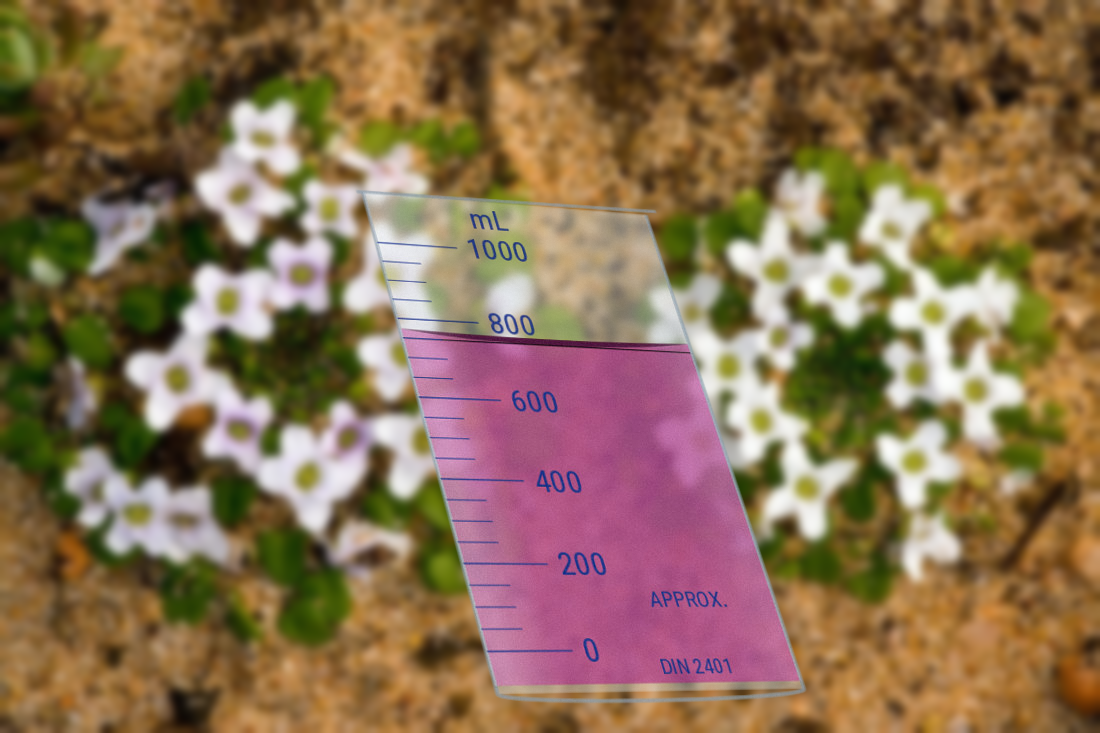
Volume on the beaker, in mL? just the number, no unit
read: 750
